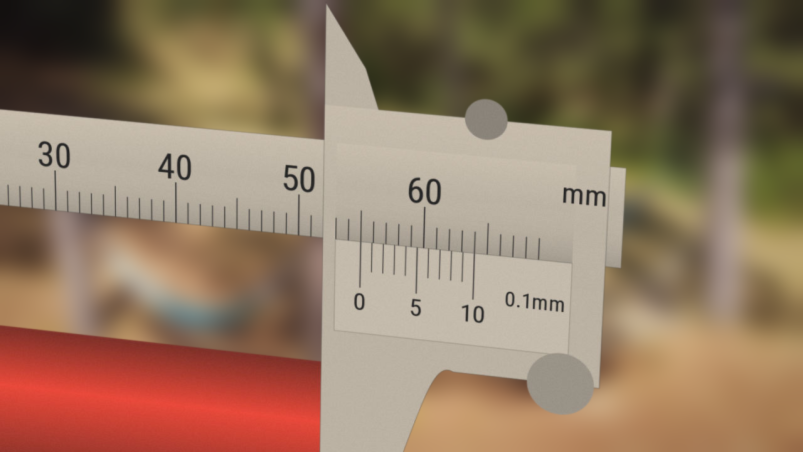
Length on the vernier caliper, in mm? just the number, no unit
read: 55.0
